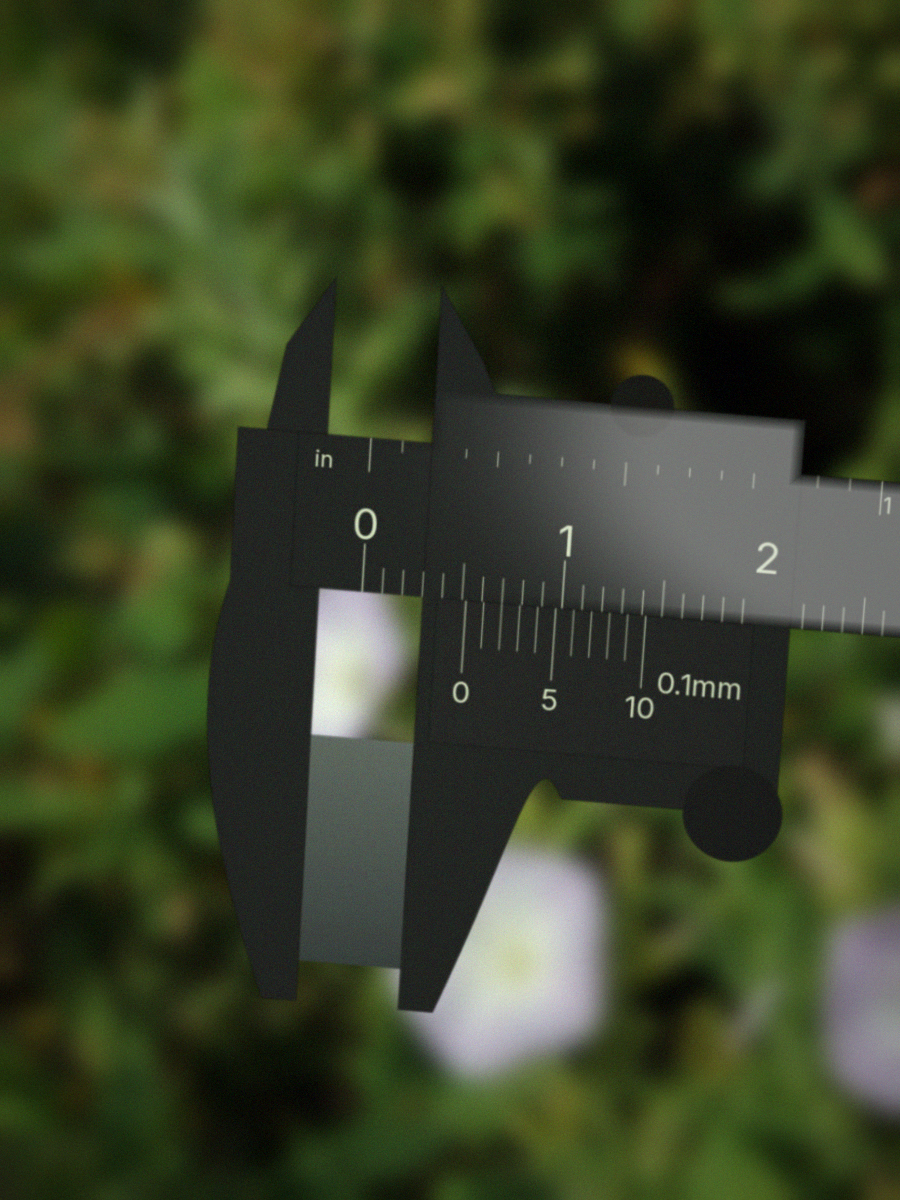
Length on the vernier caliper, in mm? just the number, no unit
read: 5.2
